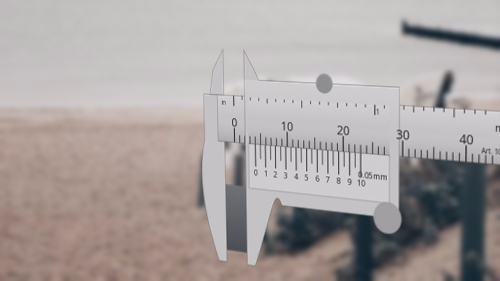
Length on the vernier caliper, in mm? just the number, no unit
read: 4.0
